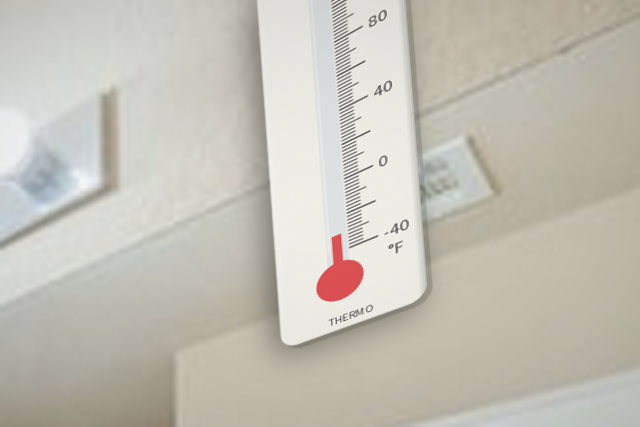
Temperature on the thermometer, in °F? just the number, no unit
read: -30
